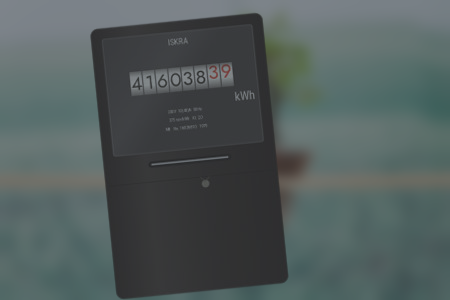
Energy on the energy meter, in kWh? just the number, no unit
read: 416038.39
